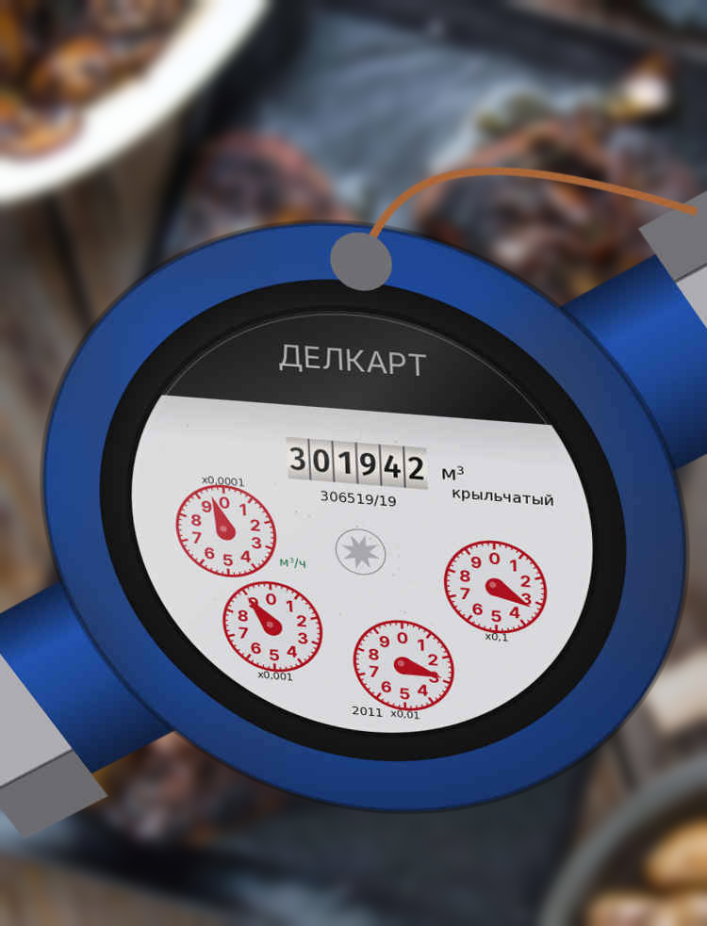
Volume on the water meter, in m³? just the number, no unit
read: 301942.3289
